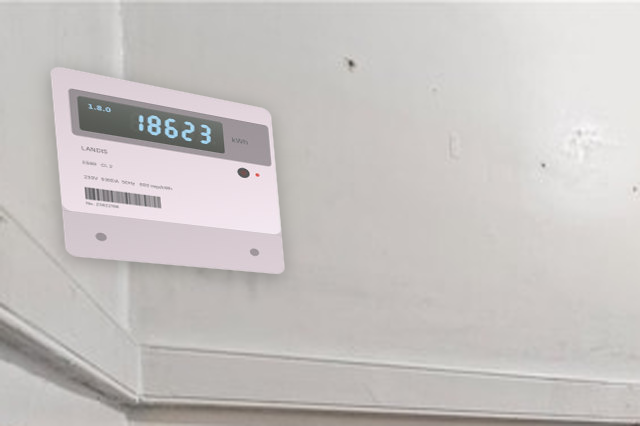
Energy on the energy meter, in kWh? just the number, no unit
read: 18623
